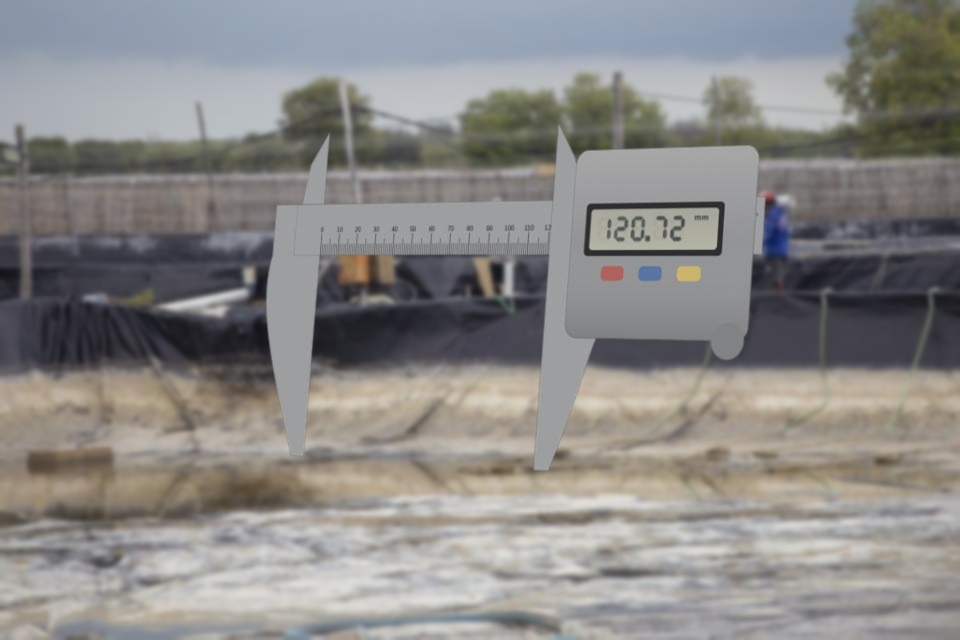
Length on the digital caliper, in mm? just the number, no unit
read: 120.72
